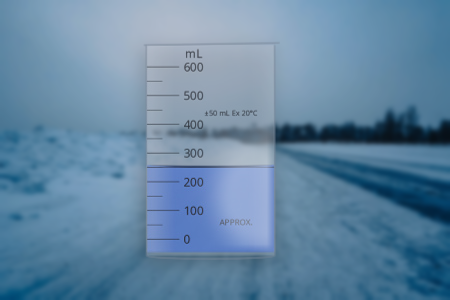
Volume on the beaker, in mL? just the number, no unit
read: 250
